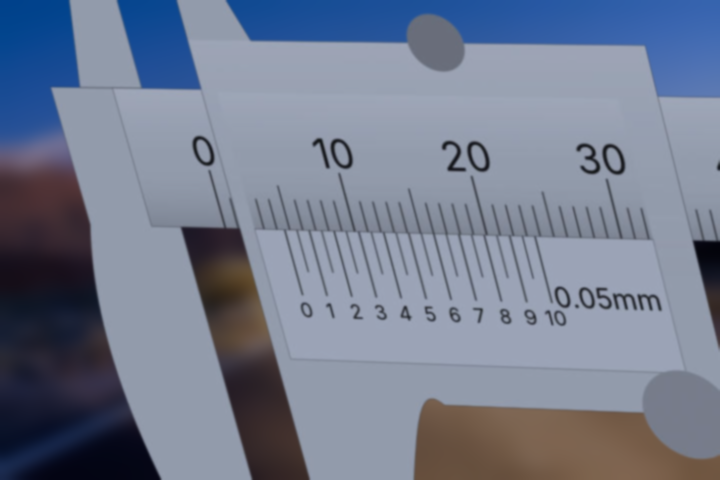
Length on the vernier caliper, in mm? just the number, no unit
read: 4.6
